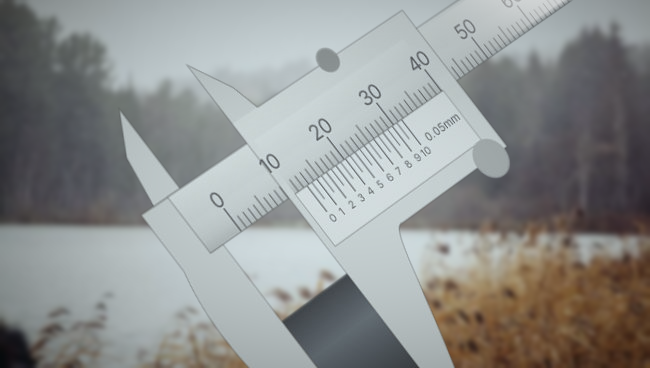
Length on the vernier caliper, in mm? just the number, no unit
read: 12.6
